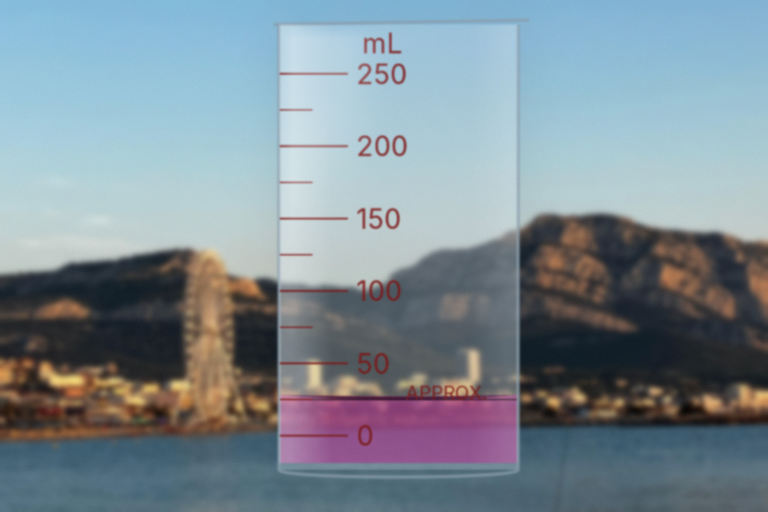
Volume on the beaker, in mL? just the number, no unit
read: 25
